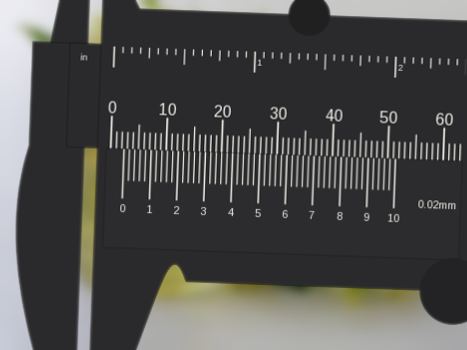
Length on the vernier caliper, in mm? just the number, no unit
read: 2.4
